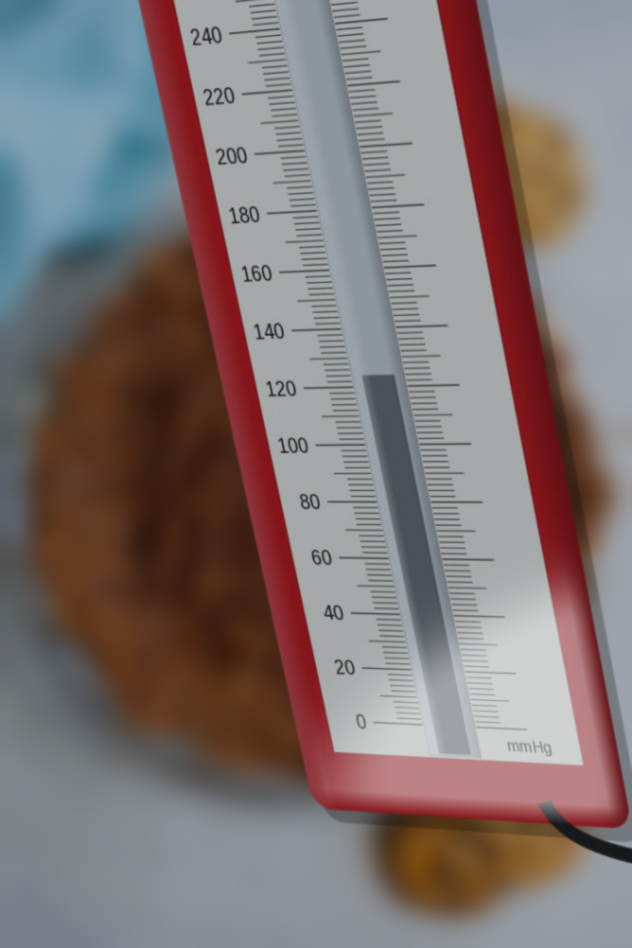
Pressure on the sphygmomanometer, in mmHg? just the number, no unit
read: 124
